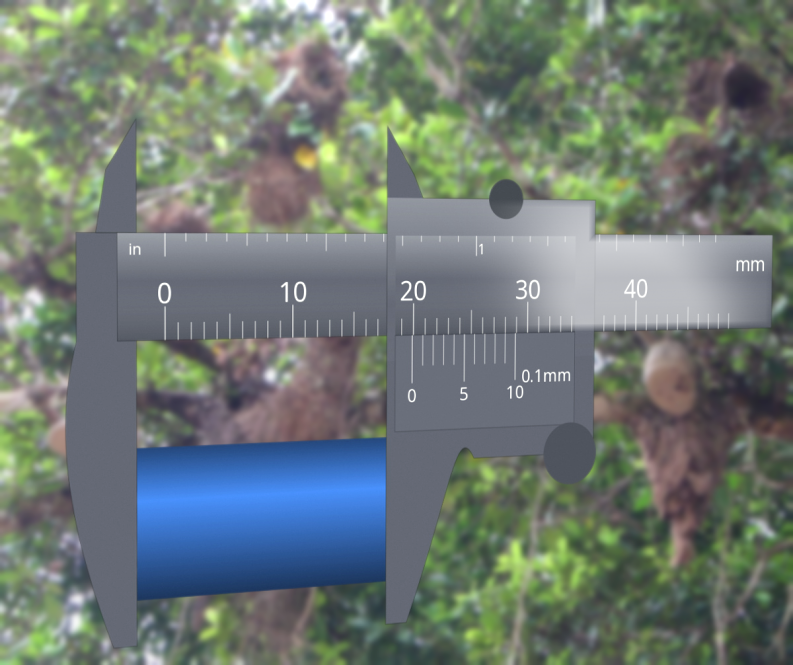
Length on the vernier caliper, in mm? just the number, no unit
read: 19.9
